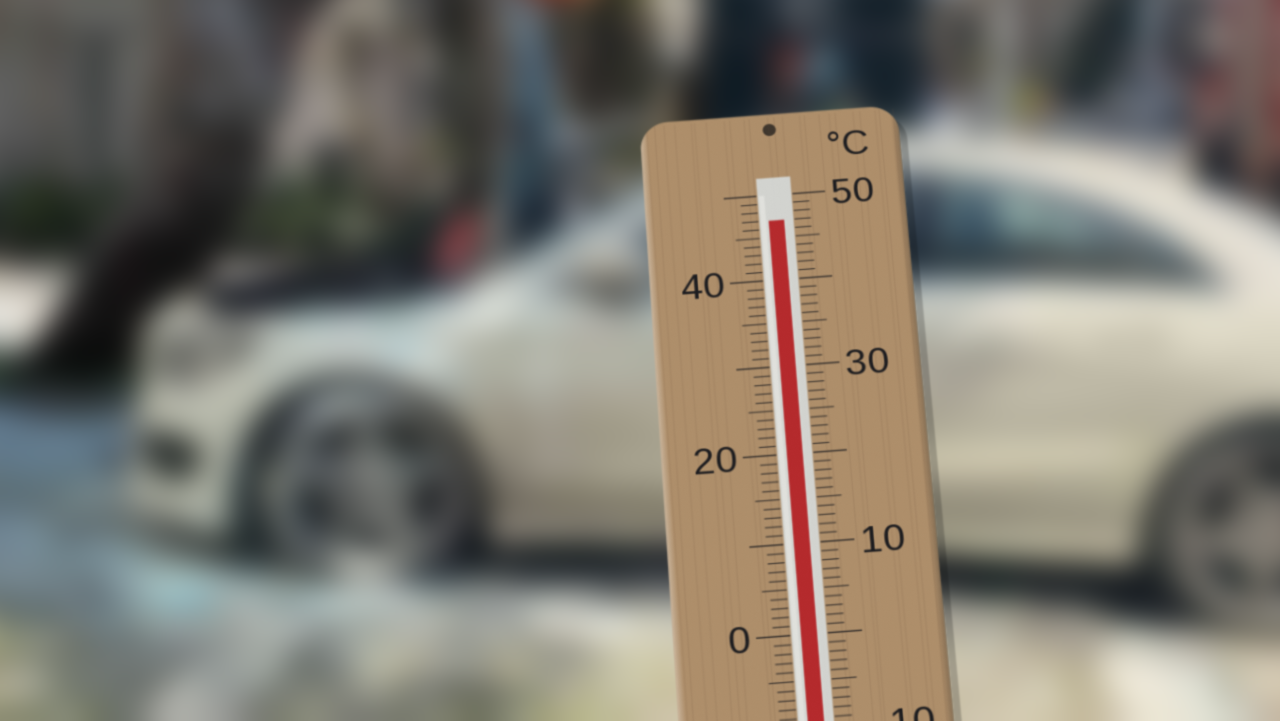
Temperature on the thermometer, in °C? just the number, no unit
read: 47
